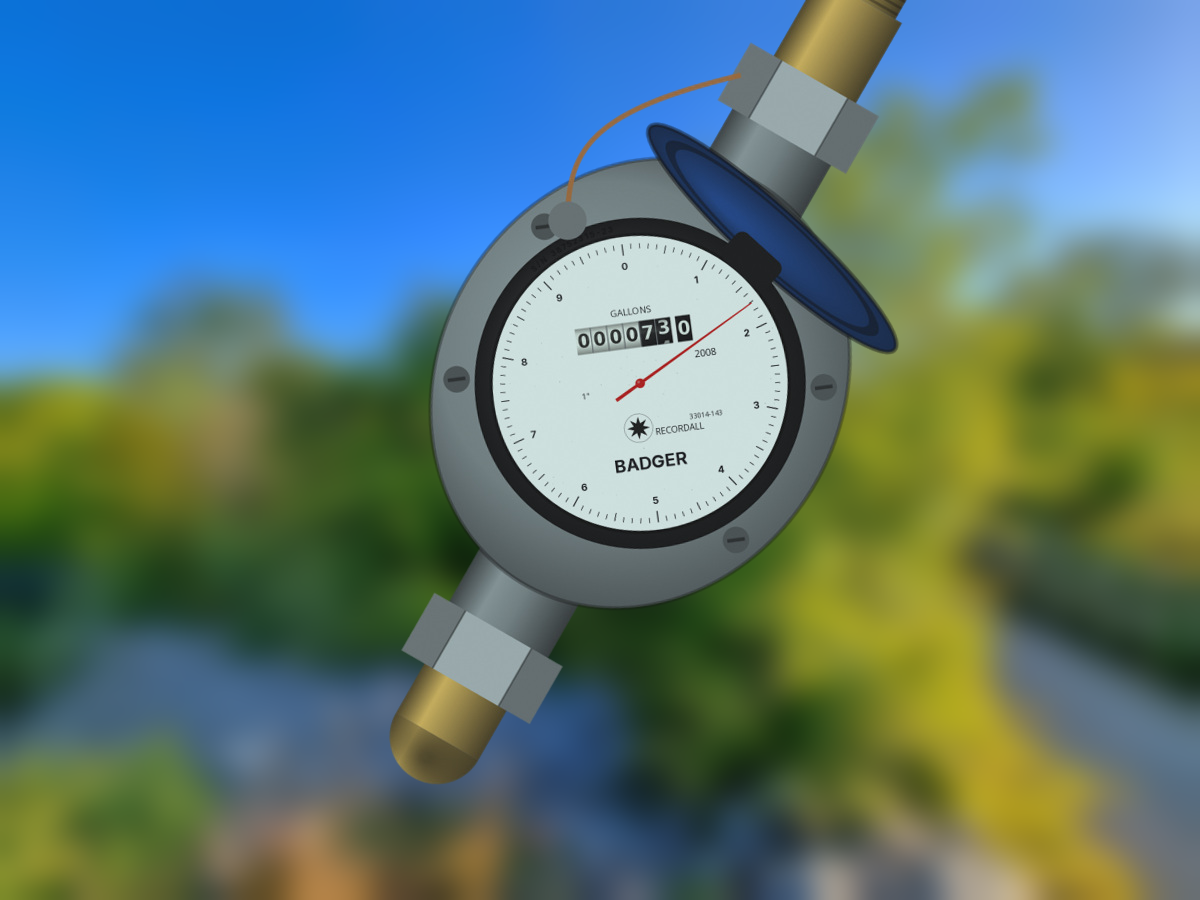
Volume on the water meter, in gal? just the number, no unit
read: 731.7
